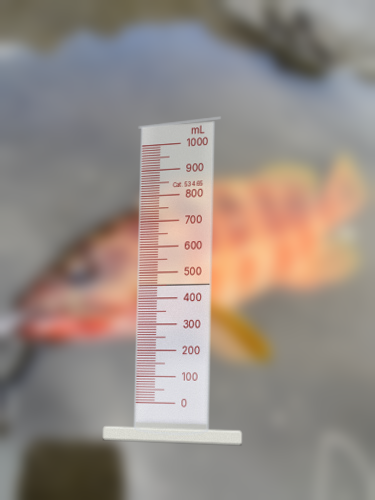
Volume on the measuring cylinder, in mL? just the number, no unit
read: 450
